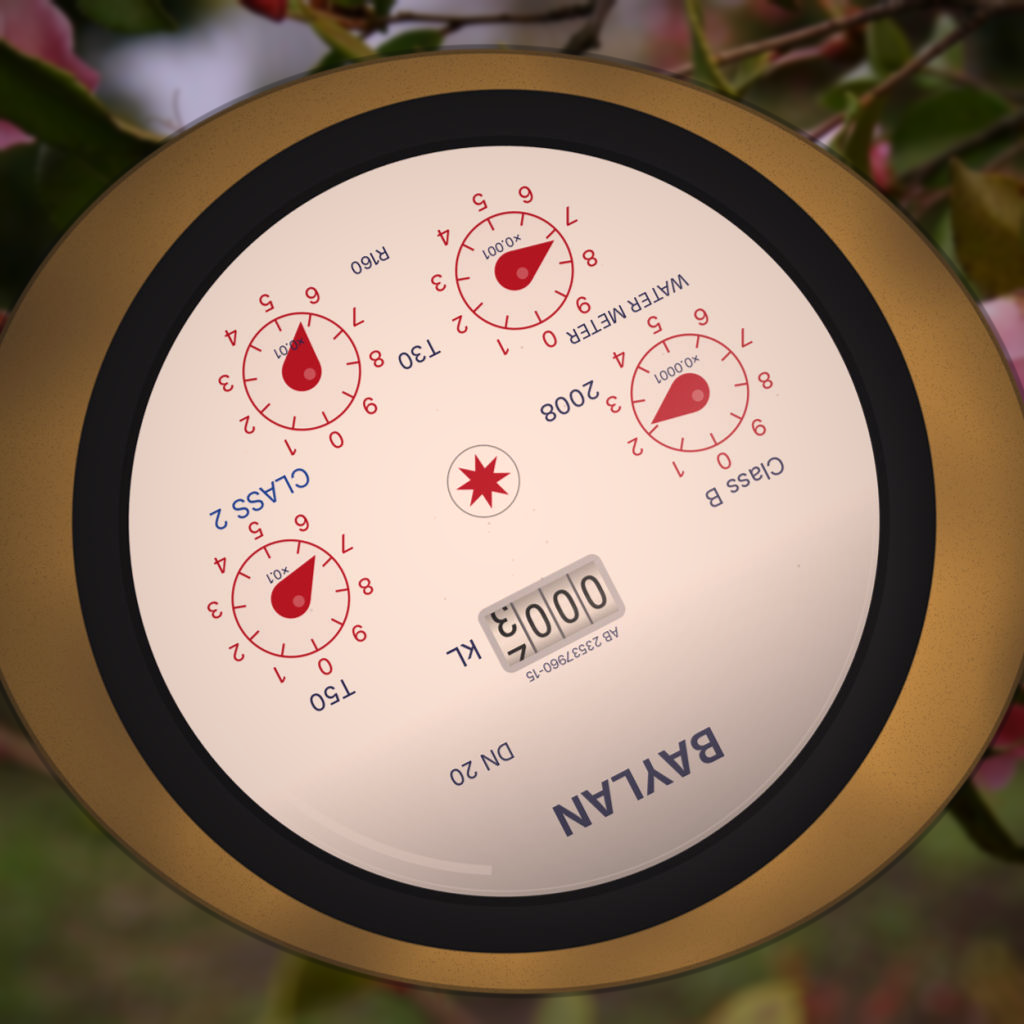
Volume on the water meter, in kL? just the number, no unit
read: 2.6572
